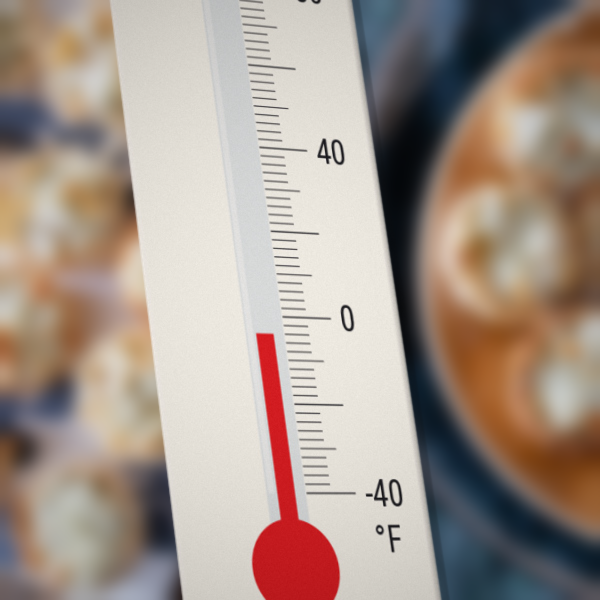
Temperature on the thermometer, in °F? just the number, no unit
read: -4
